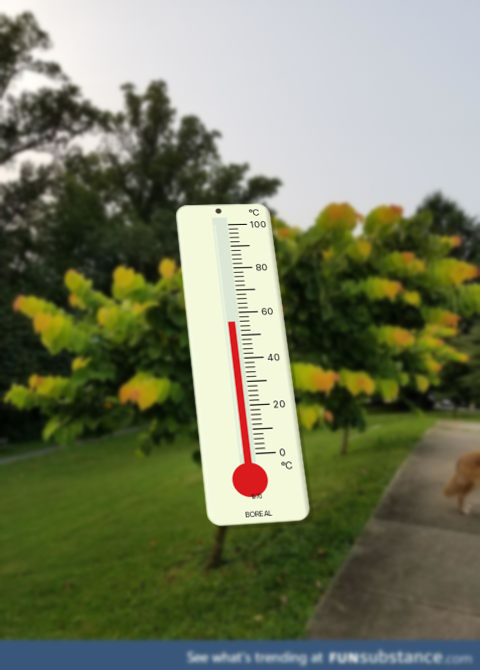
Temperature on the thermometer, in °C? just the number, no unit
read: 56
